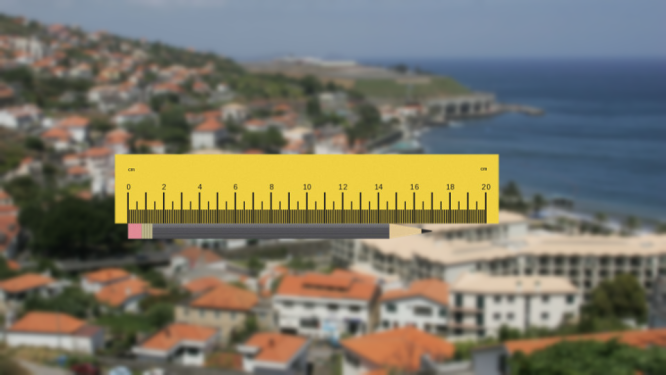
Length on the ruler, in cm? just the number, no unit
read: 17
